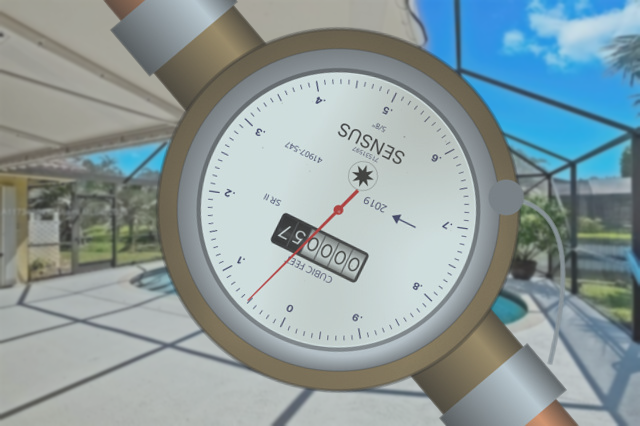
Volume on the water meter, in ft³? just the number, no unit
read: 57.05
